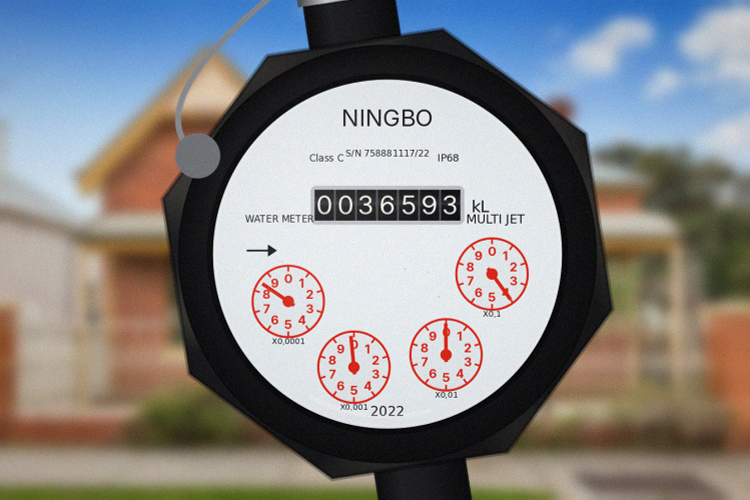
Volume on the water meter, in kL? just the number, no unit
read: 36593.3998
